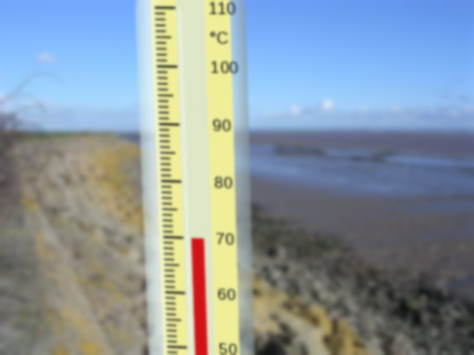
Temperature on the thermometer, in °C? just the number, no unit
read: 70
